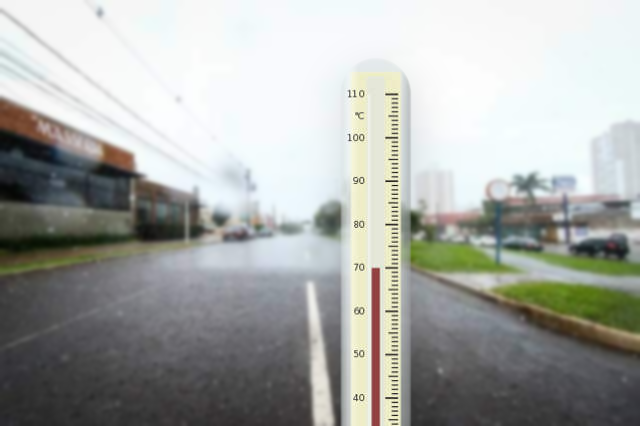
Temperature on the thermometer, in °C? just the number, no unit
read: 70
